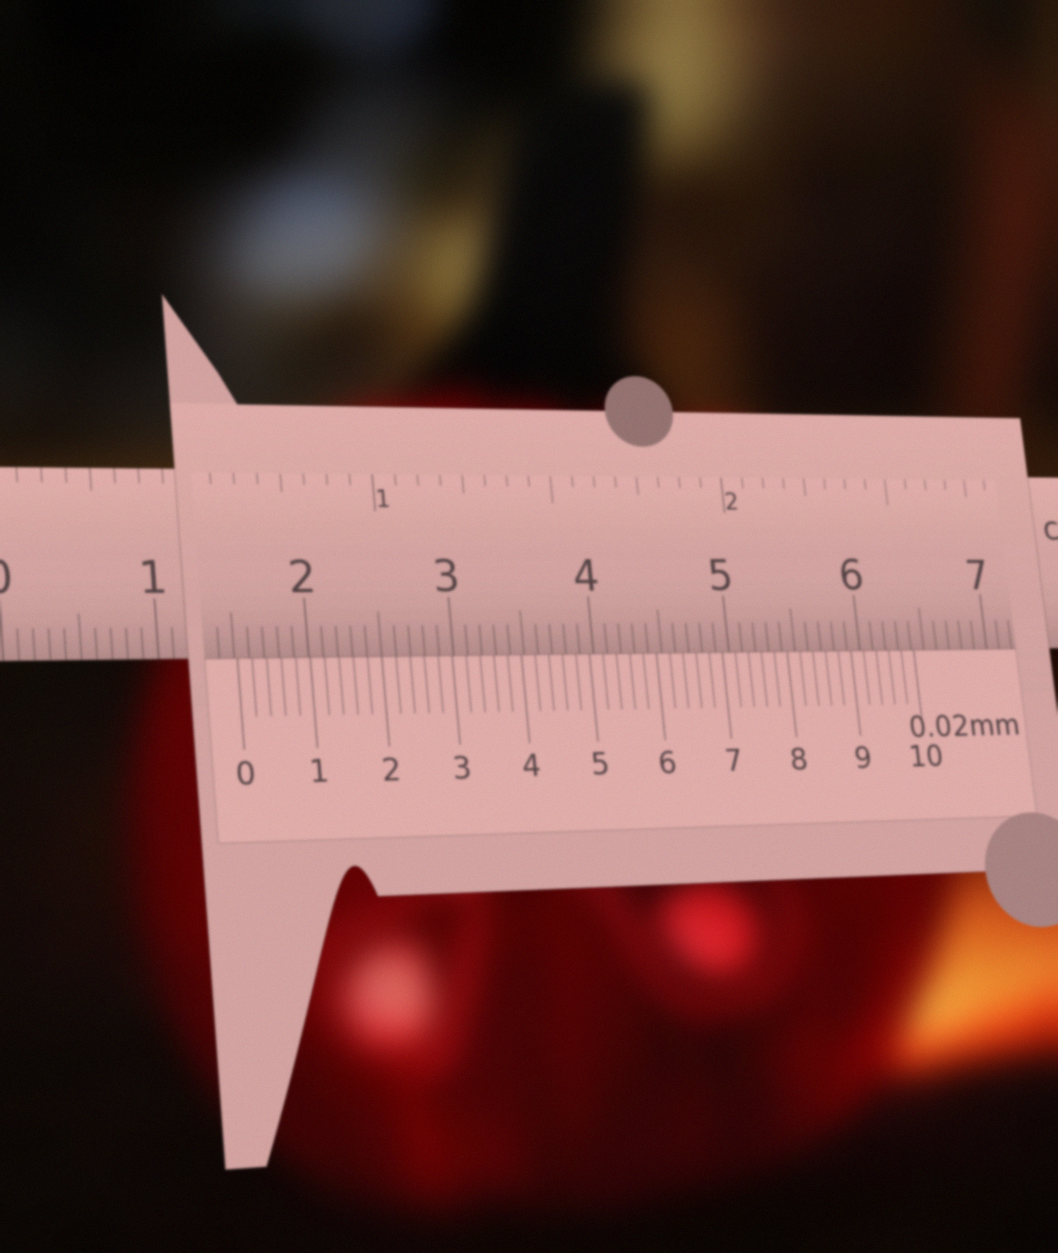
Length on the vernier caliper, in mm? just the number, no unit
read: 15.2
